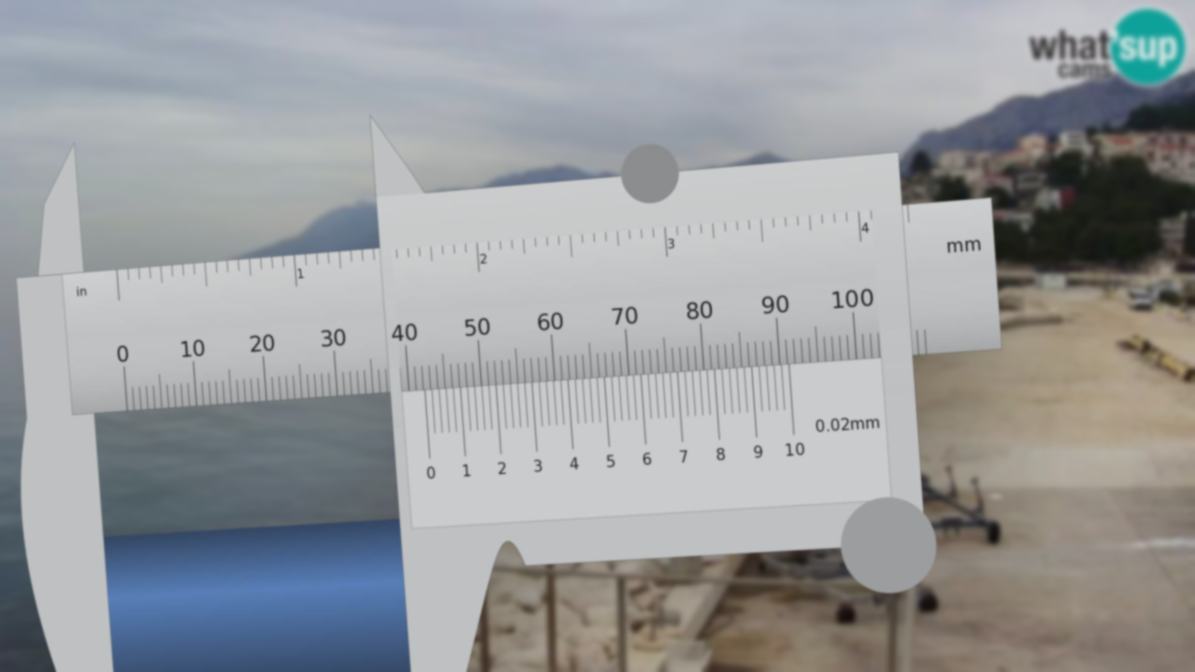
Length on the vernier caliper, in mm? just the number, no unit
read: 42.2
